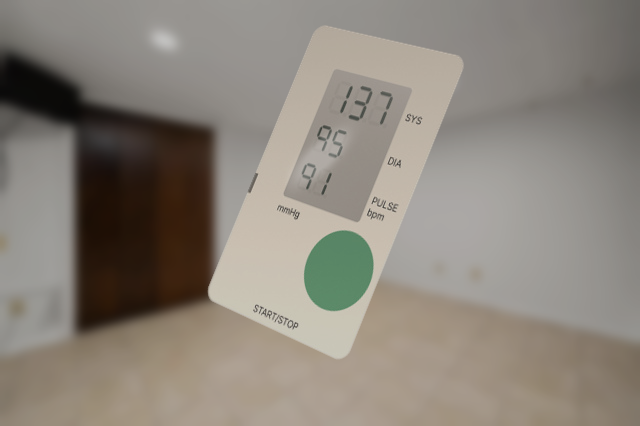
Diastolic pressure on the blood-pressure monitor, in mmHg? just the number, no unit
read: 95
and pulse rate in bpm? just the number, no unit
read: 91
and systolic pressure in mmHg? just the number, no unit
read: 137
